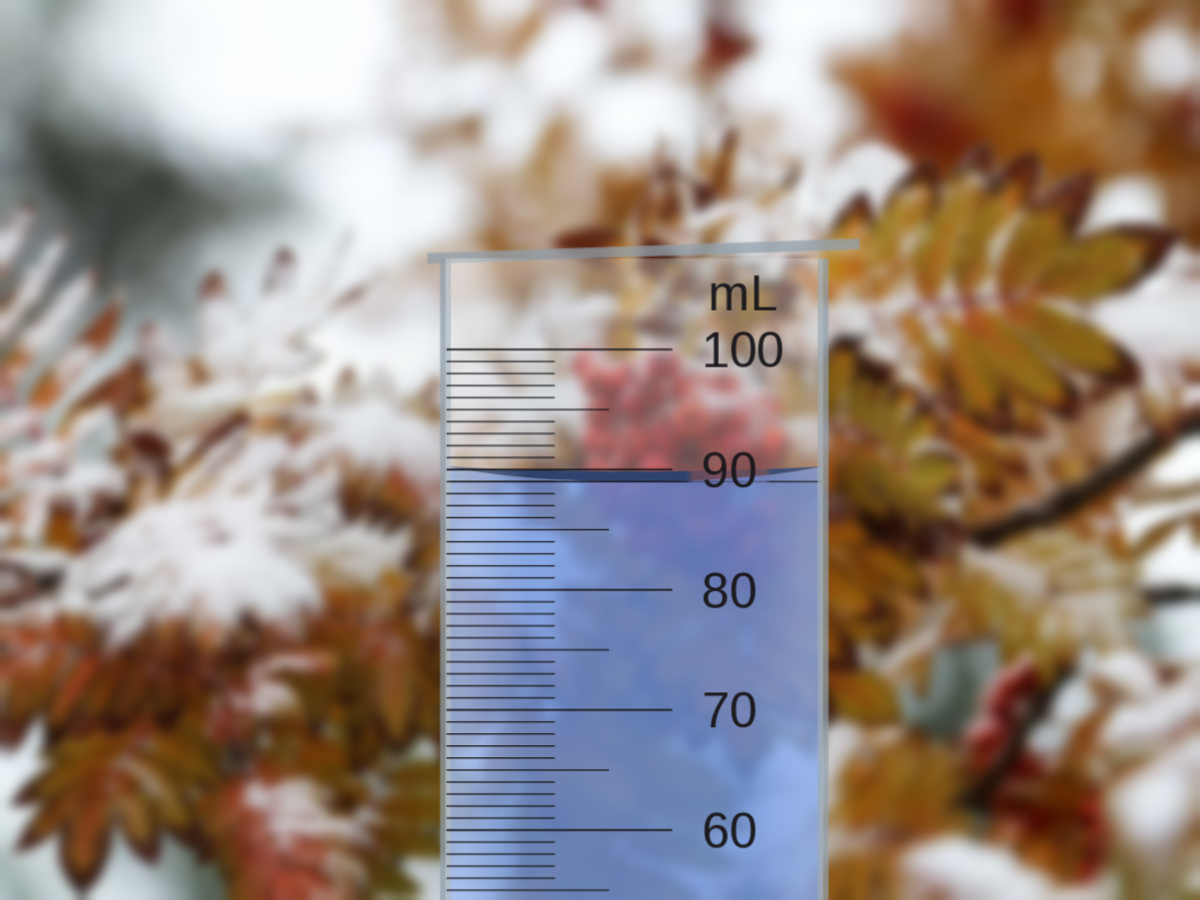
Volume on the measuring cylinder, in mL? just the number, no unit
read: 89
